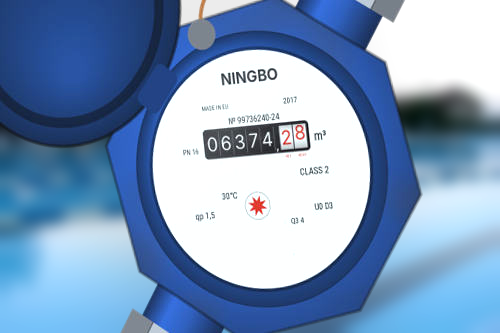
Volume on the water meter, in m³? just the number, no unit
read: 6374.28
